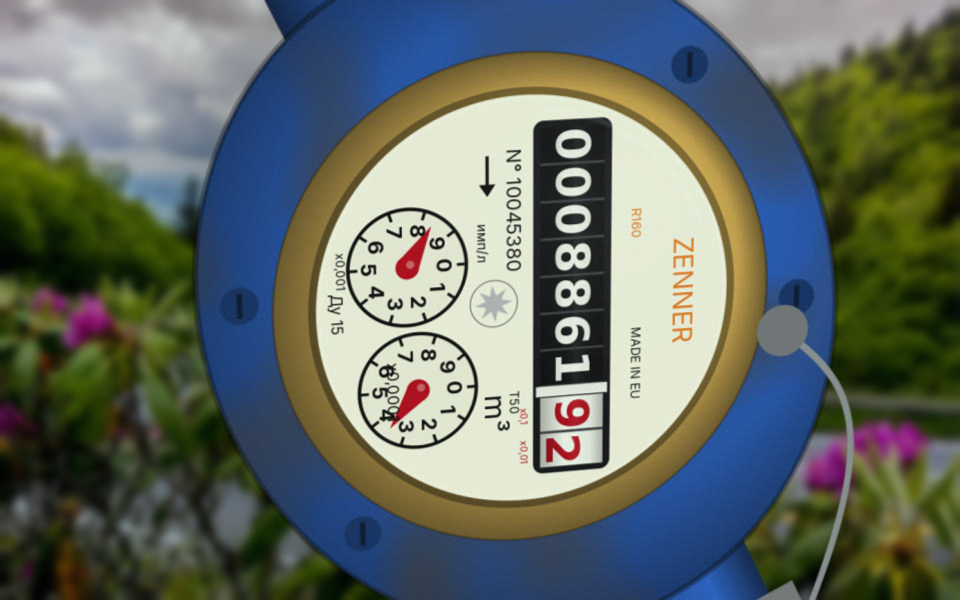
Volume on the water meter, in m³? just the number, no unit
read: 8861.9183
